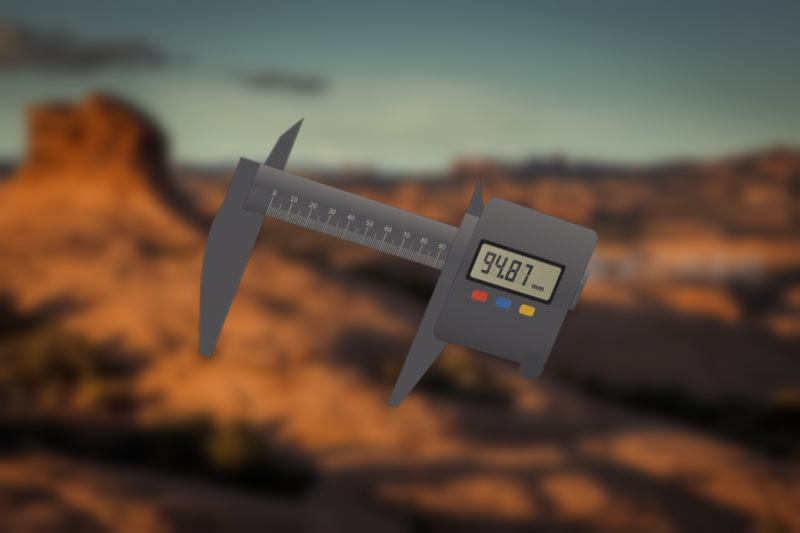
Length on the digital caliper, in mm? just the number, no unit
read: 94.87
